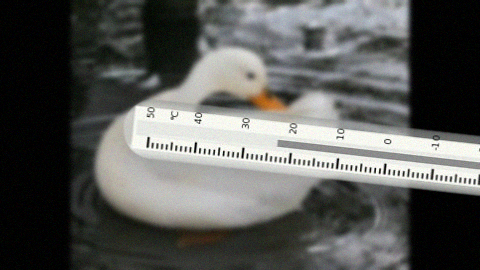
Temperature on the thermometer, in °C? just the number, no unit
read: 23
